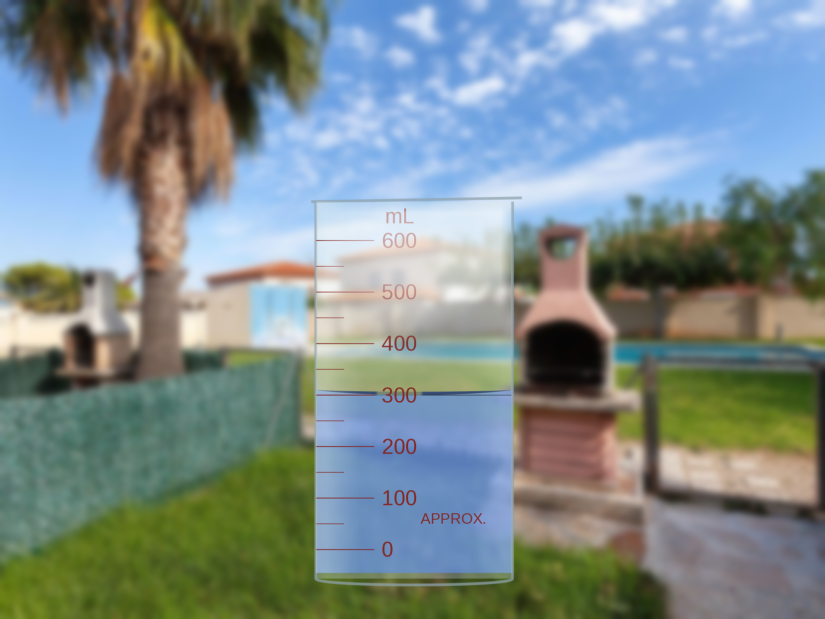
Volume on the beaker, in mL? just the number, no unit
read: 300
